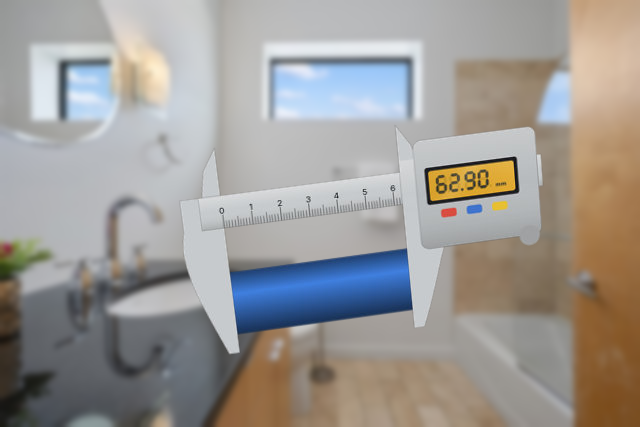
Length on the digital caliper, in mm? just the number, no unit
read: 62.90
